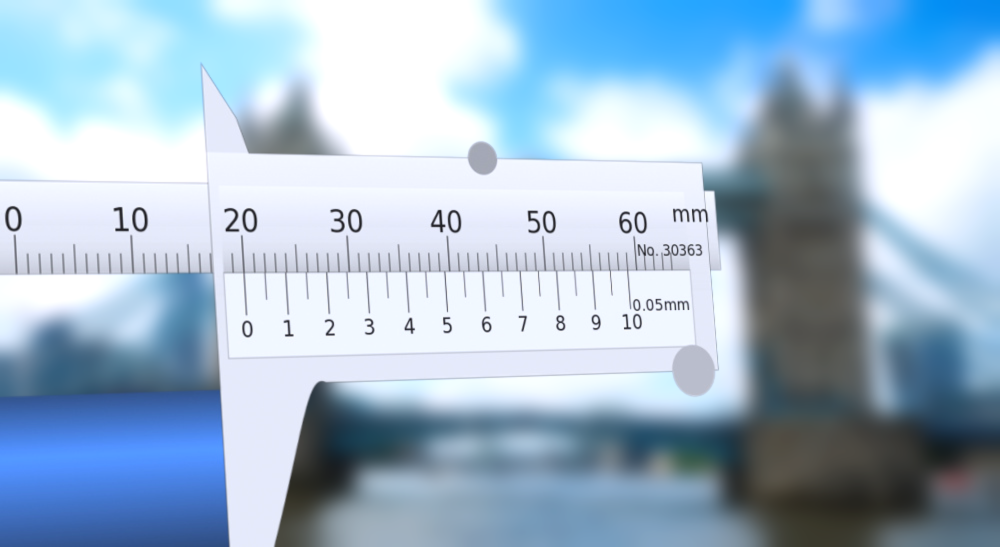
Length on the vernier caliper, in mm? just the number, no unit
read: 20.0
